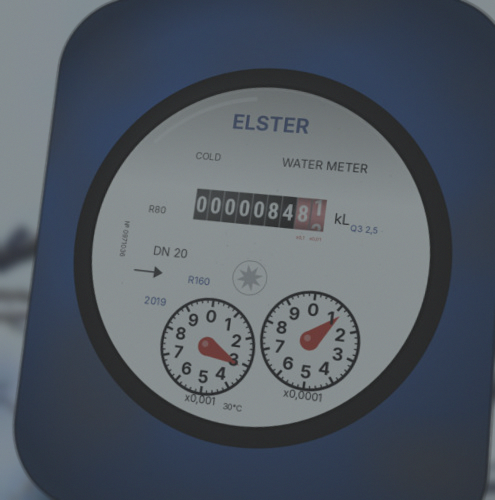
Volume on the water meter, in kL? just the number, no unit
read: 84.8131
